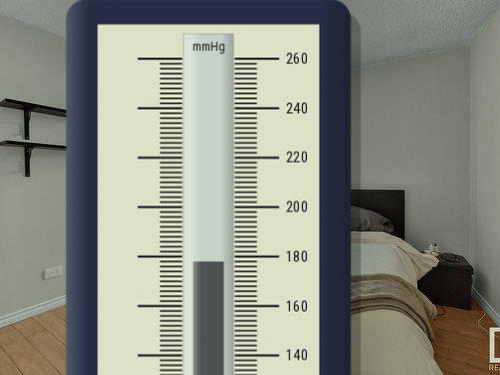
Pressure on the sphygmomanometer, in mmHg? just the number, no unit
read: 178
